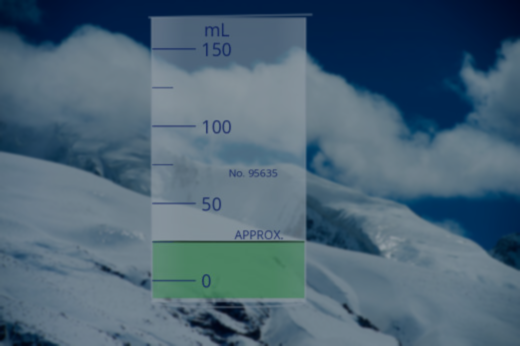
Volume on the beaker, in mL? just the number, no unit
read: 25
